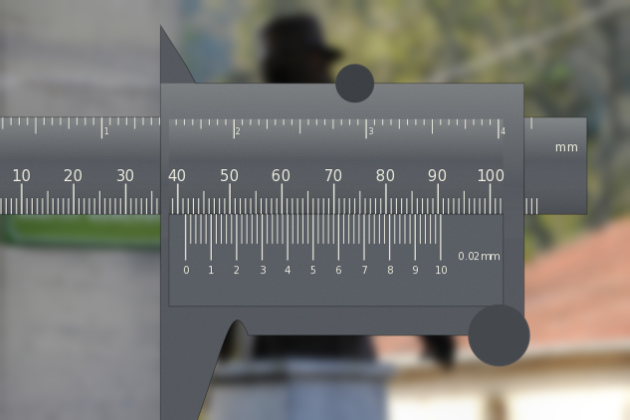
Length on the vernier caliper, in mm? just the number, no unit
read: 41.5
